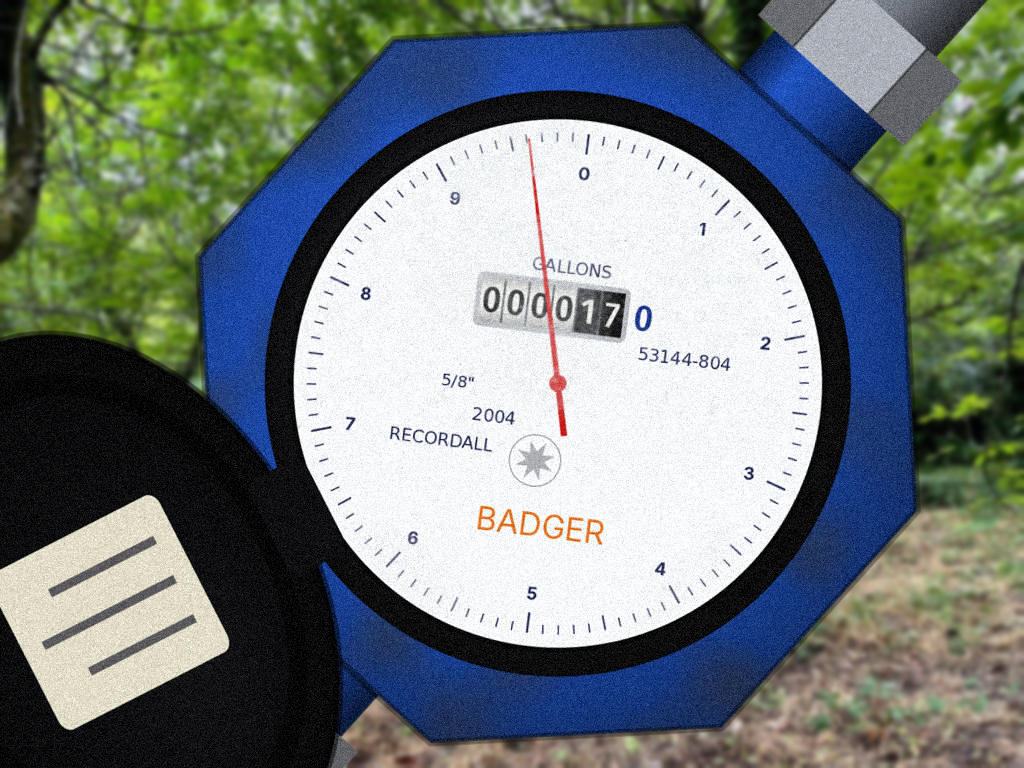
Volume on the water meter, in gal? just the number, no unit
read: 169.6
